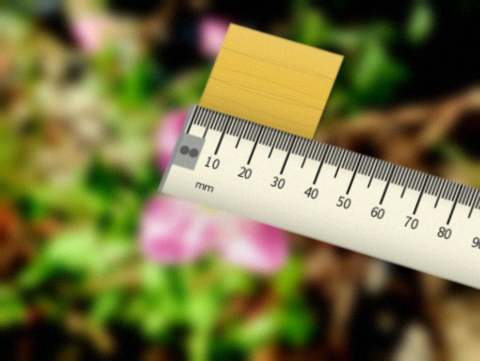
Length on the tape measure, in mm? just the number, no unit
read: 35
